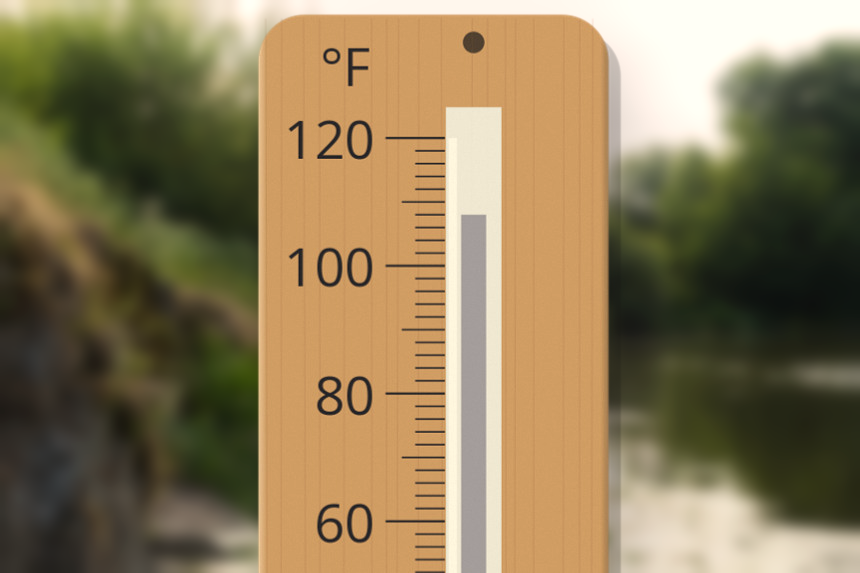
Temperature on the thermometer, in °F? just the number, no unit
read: 108
